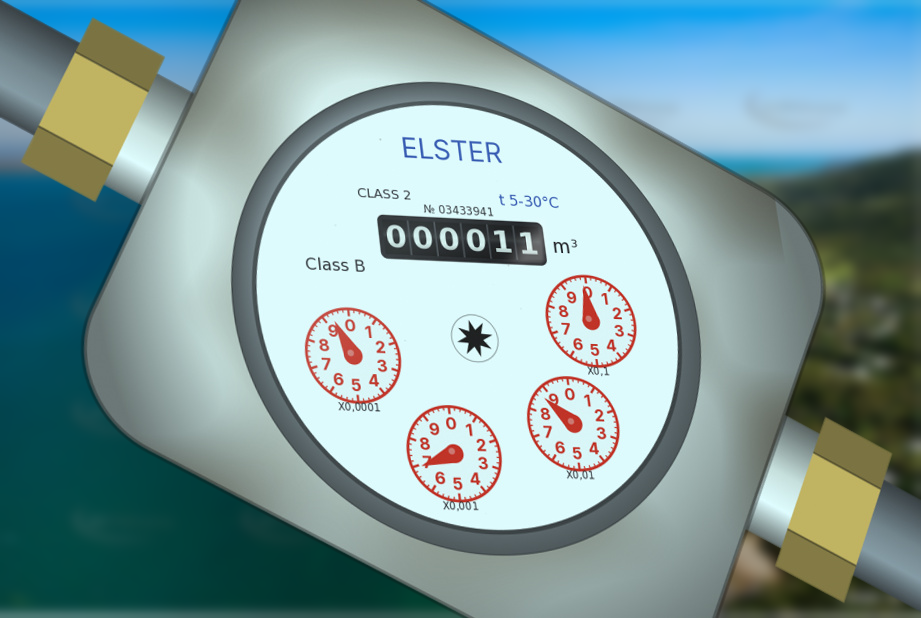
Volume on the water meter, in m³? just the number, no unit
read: 10.9869
